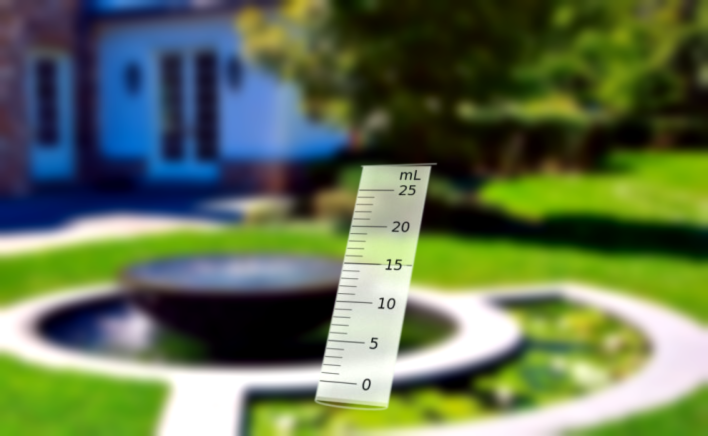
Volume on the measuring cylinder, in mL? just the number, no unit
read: 15
